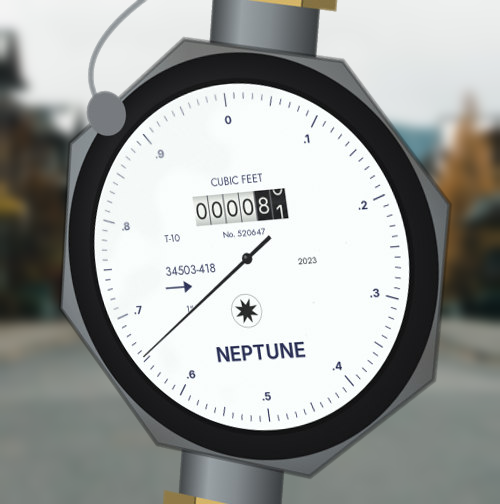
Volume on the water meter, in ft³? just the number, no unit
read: 80.65
